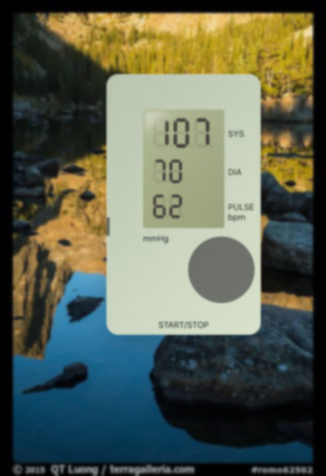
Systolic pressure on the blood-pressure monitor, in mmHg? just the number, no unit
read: 107
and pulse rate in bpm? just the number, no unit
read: 62
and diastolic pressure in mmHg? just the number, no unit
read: 70
